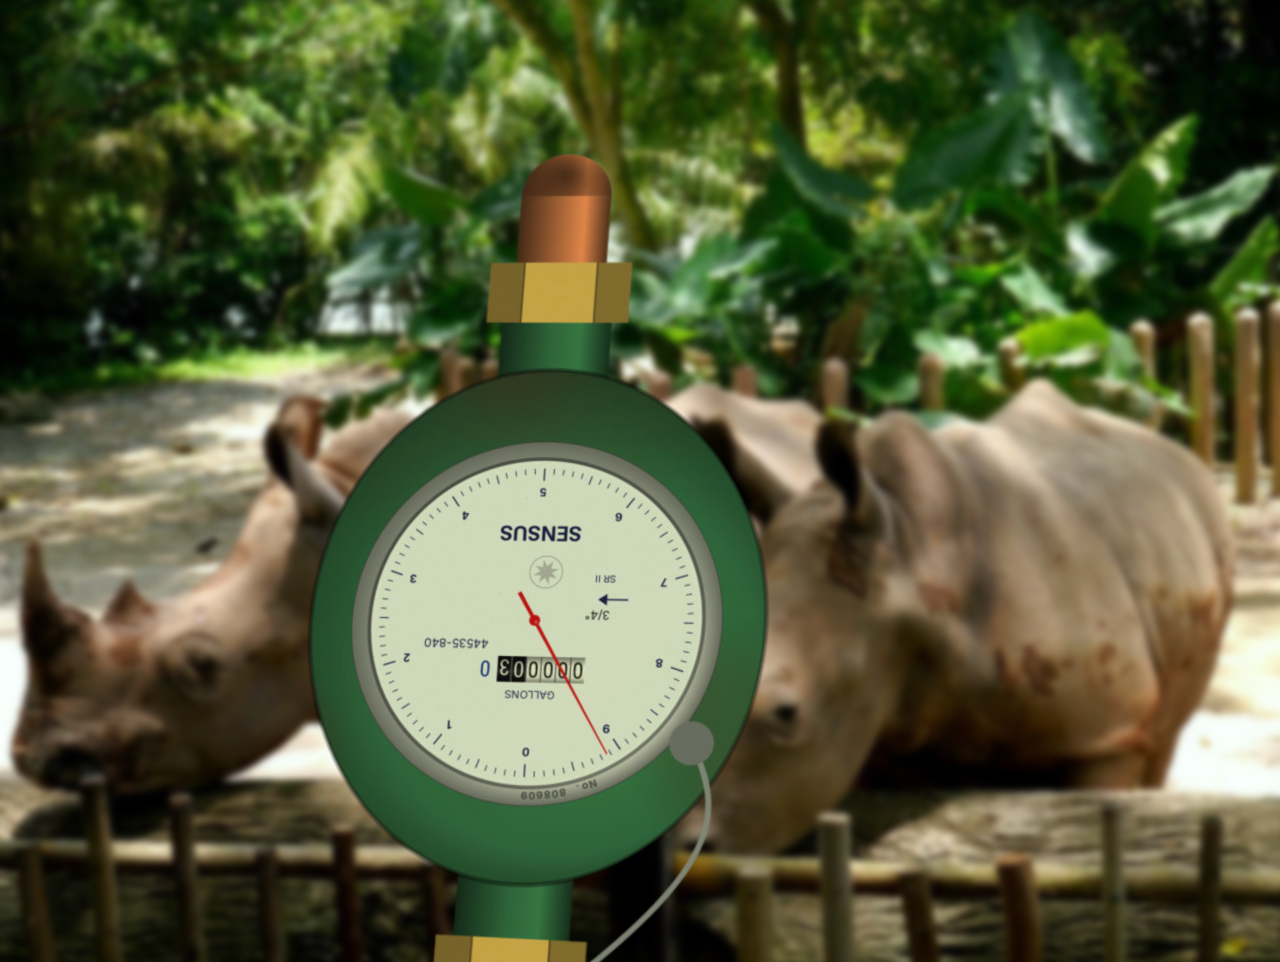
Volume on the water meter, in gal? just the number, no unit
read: 29.1
